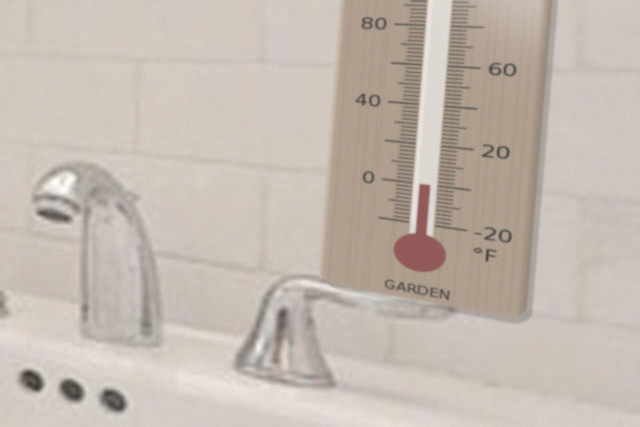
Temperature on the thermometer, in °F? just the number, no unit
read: 0
